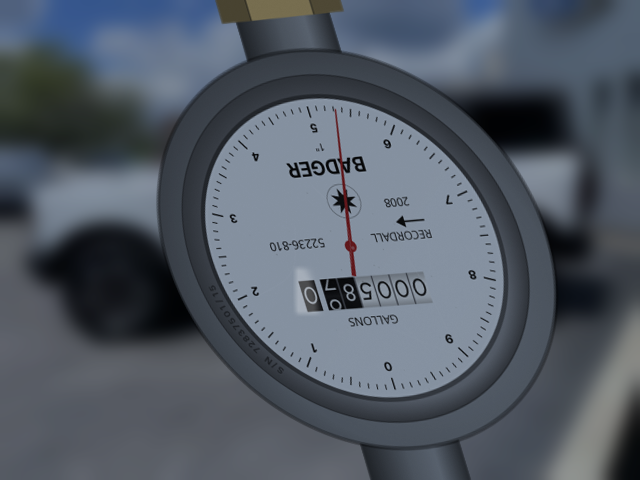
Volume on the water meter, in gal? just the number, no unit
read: 5865.3
